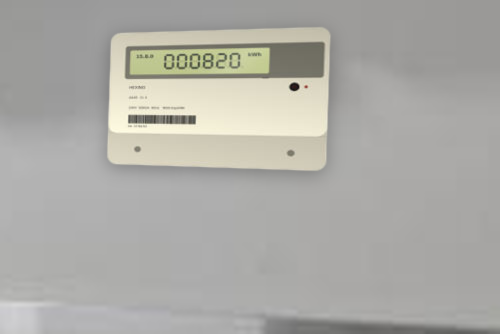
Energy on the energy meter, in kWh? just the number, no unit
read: 820
